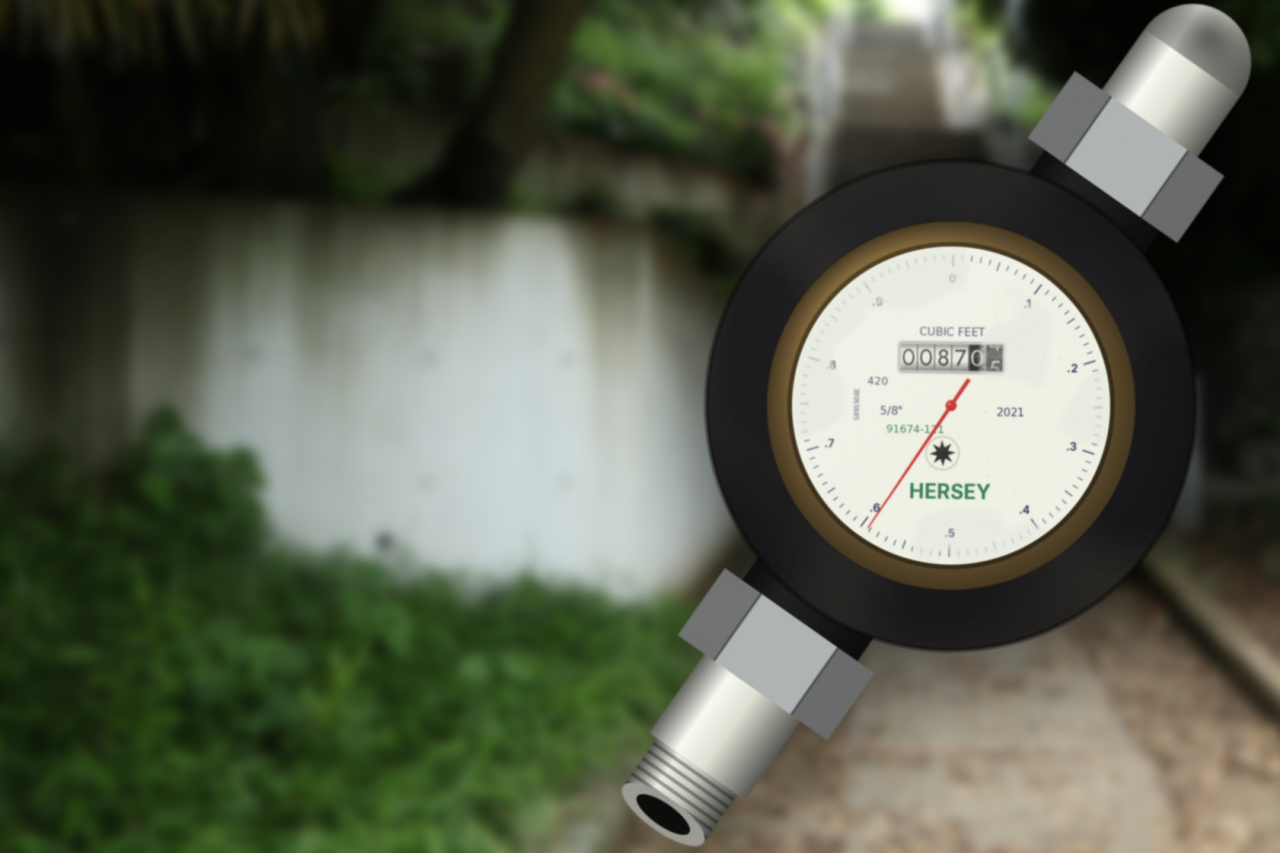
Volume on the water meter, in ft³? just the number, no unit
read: 8704.59
